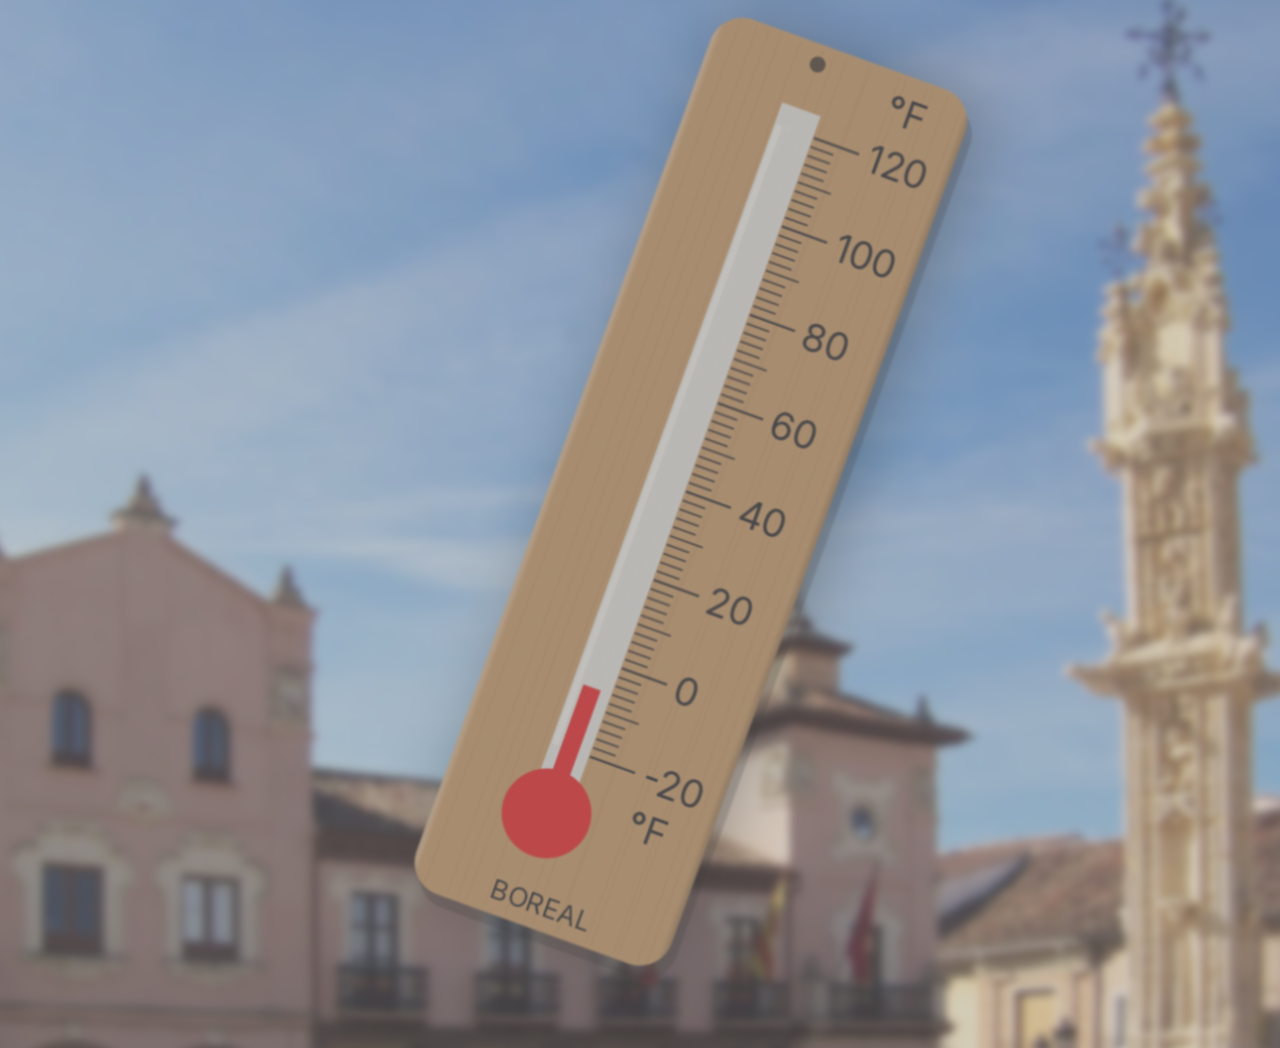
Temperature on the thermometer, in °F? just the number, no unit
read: -6
